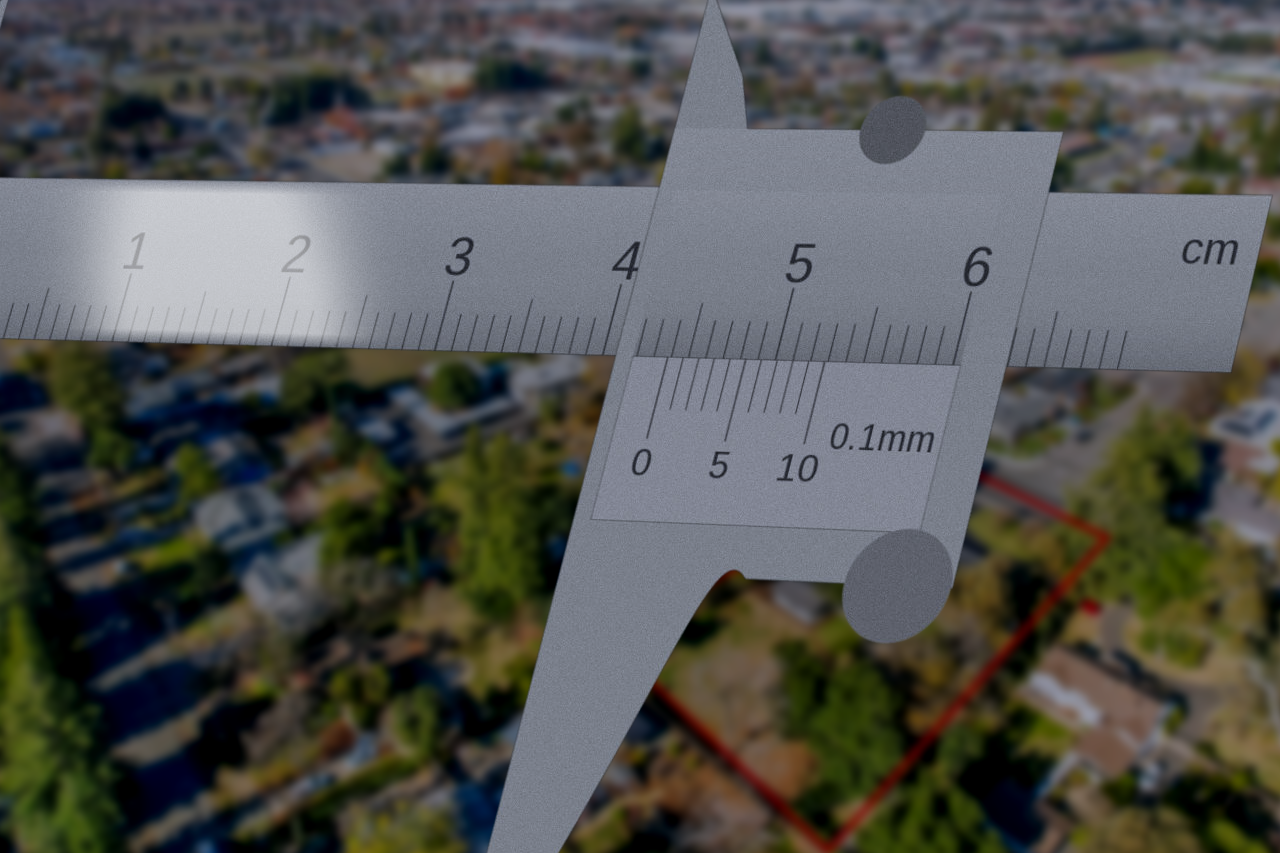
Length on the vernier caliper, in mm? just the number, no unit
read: 43.8
